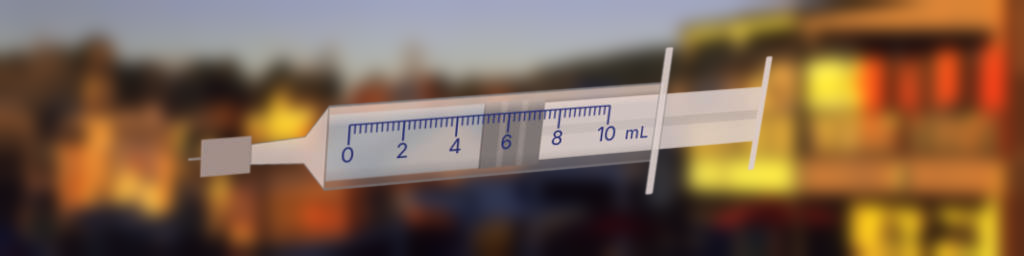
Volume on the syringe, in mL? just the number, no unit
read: 5
